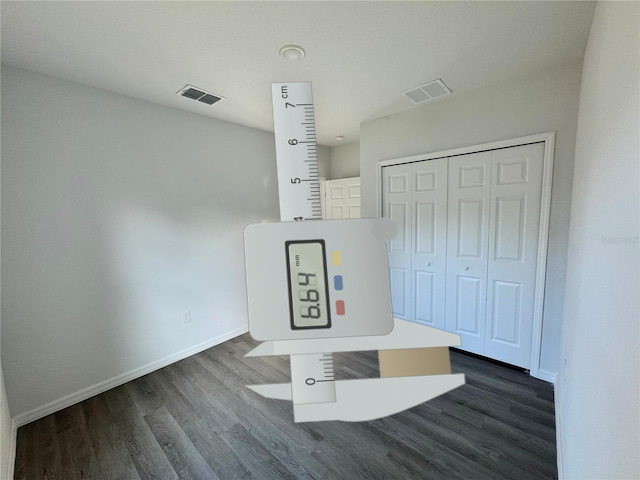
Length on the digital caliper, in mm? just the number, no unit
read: 6.64
